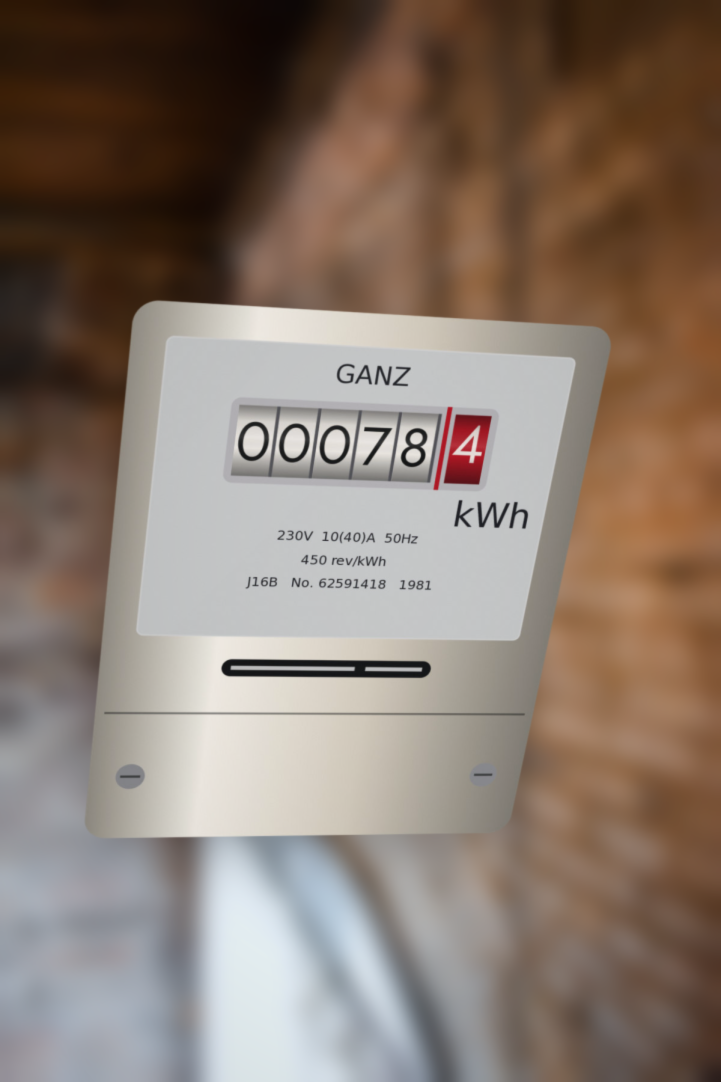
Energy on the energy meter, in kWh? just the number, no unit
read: 78.4
